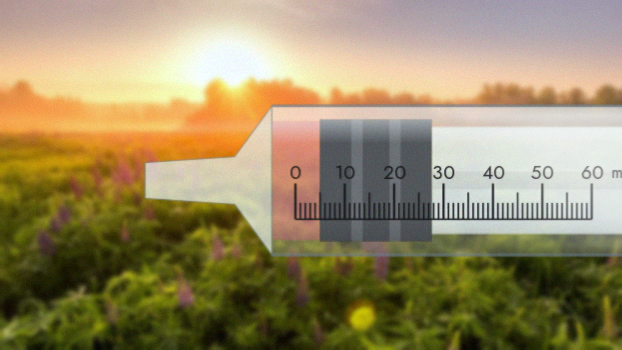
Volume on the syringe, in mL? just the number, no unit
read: 5
